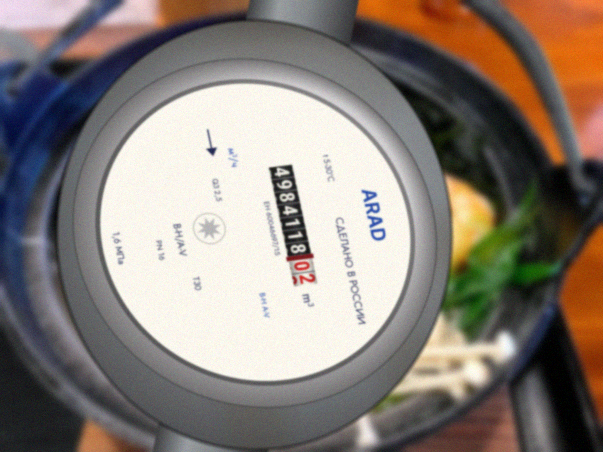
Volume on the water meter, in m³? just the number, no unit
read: 4984118.02
